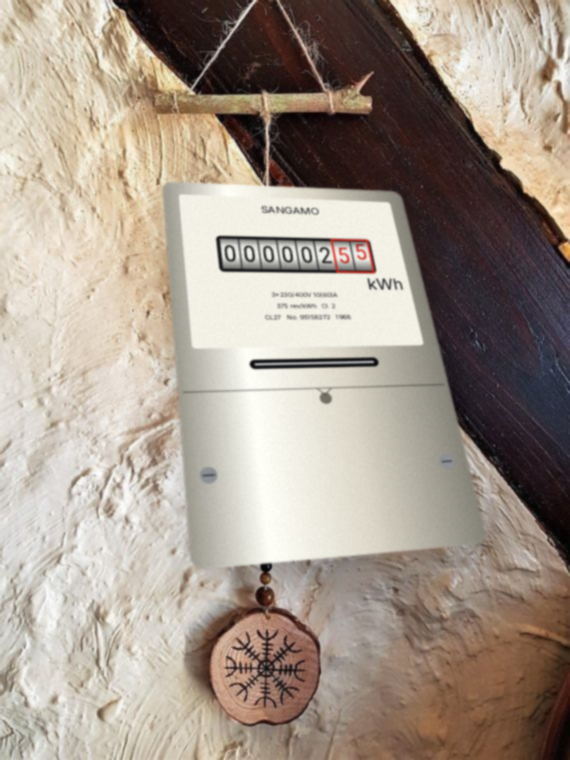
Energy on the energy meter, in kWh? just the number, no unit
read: 2.55
